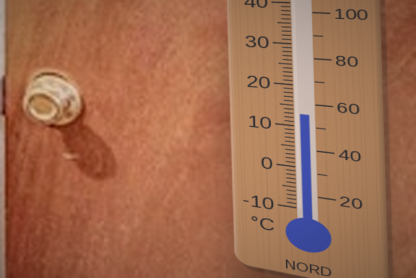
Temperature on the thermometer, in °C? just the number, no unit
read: 13
